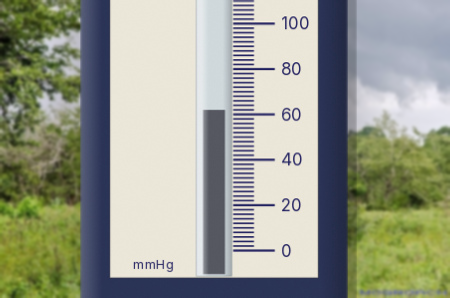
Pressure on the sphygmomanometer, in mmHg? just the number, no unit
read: 62
